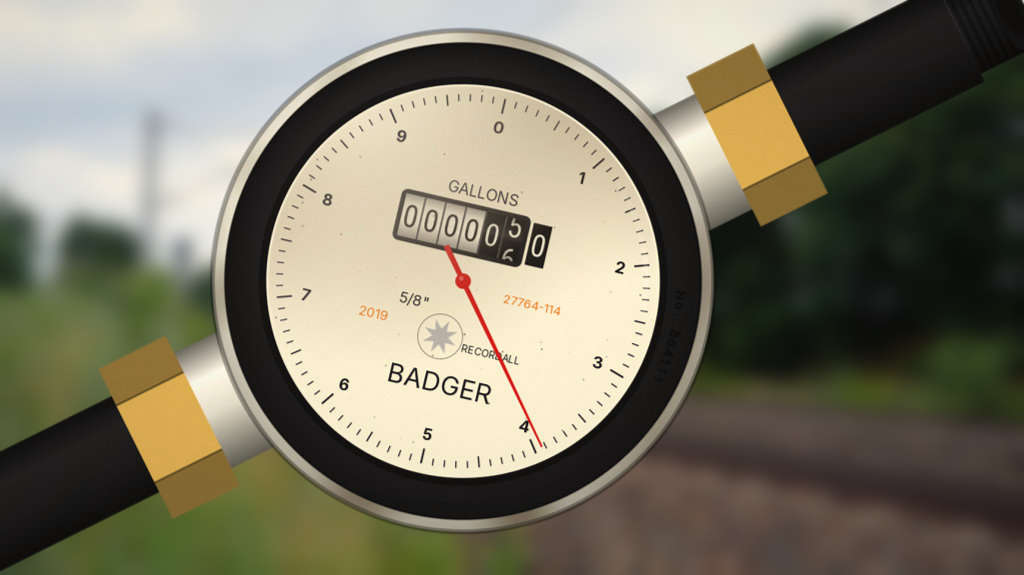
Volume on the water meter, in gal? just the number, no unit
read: 53.9
